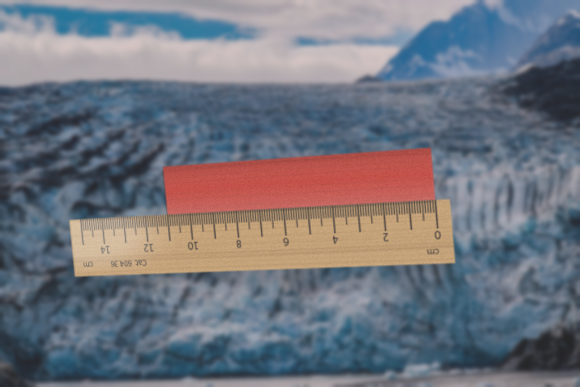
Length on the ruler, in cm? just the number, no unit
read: 11
